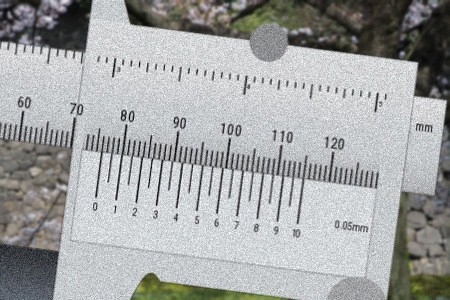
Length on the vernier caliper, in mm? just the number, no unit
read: 76.0
